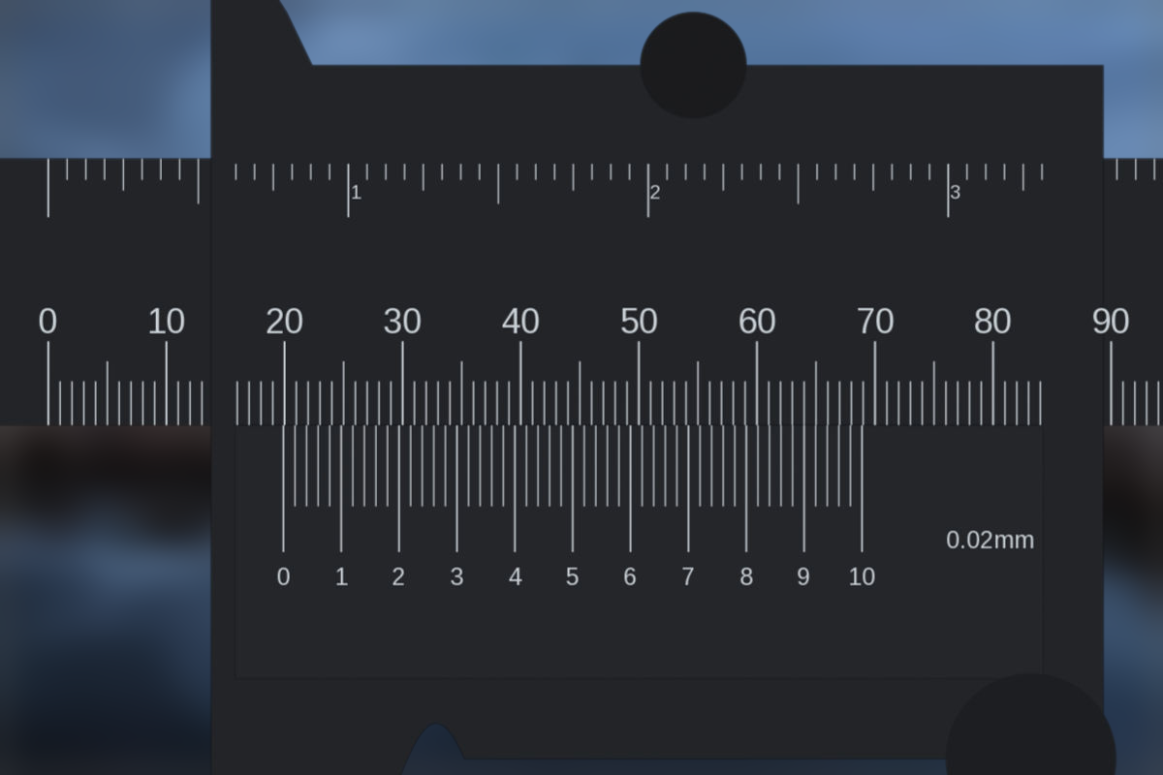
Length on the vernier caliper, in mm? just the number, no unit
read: 19.9
